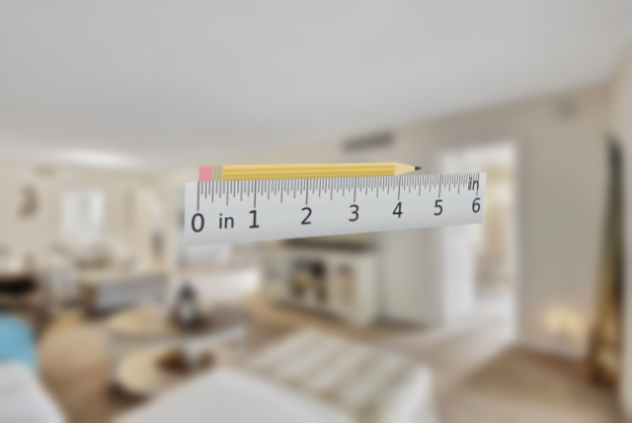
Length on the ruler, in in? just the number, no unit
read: 4.5
